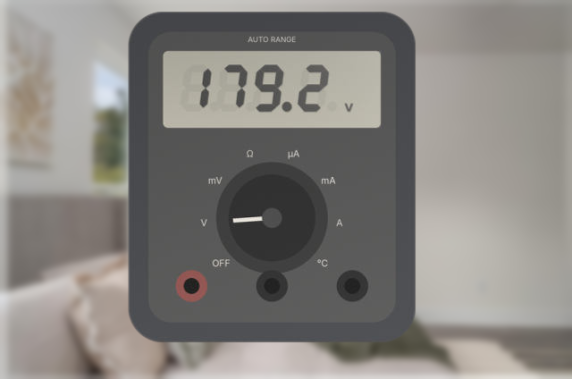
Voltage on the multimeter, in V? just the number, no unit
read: 179.2
